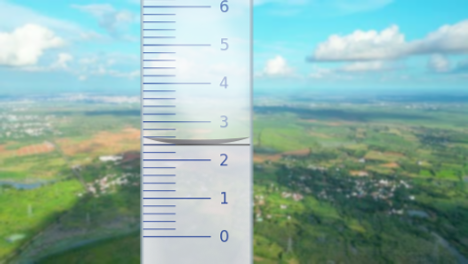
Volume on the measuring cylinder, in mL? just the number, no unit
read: 2.4
